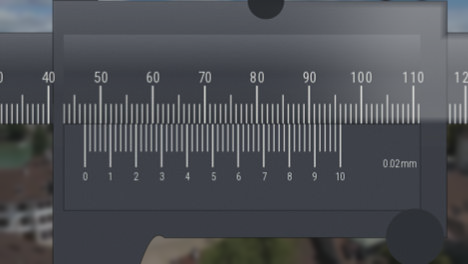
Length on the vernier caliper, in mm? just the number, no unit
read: 47.0
